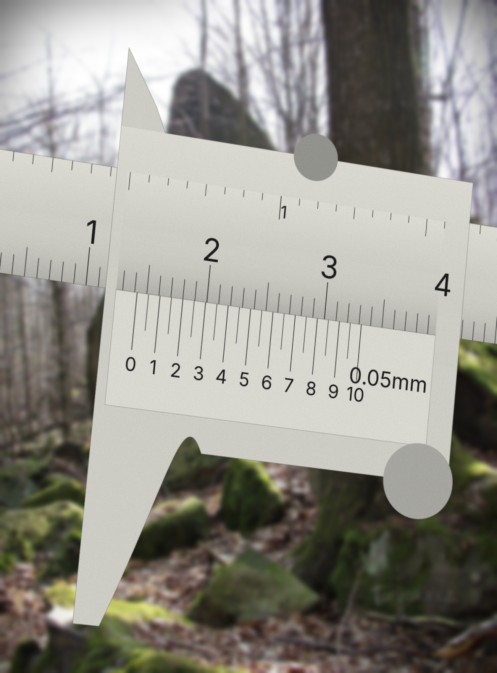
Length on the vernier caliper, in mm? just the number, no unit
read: 14.2
